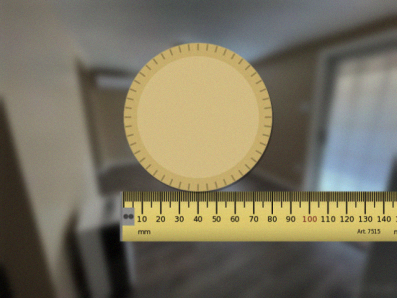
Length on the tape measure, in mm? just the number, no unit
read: 80
